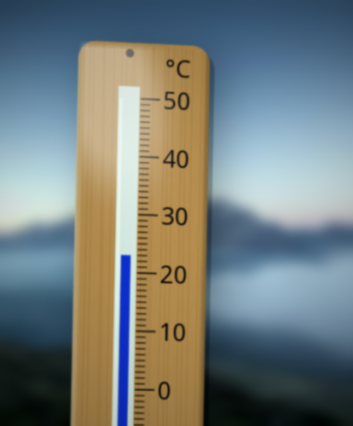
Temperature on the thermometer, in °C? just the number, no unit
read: 23
